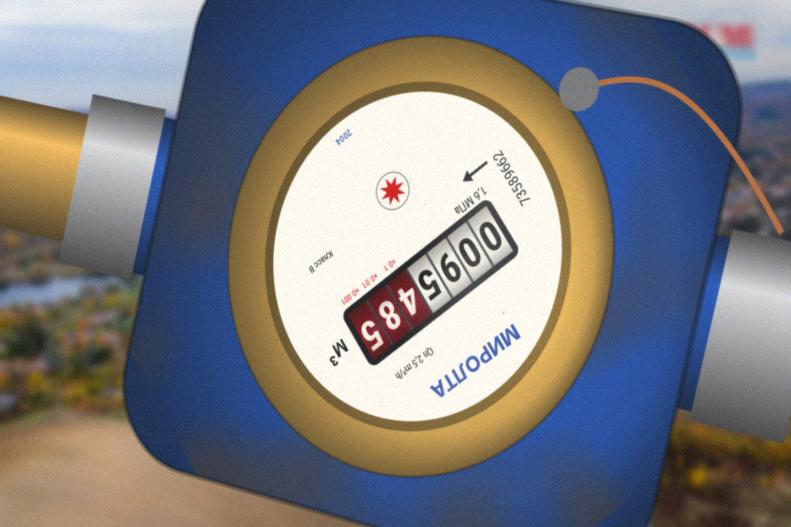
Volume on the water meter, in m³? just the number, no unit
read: 95.485
